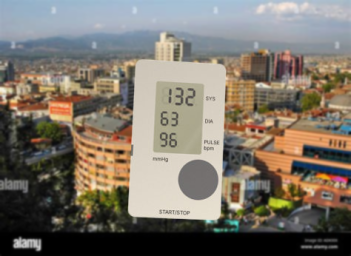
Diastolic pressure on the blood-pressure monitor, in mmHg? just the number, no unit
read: 63
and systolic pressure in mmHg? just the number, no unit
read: 132
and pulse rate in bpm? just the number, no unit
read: 96
